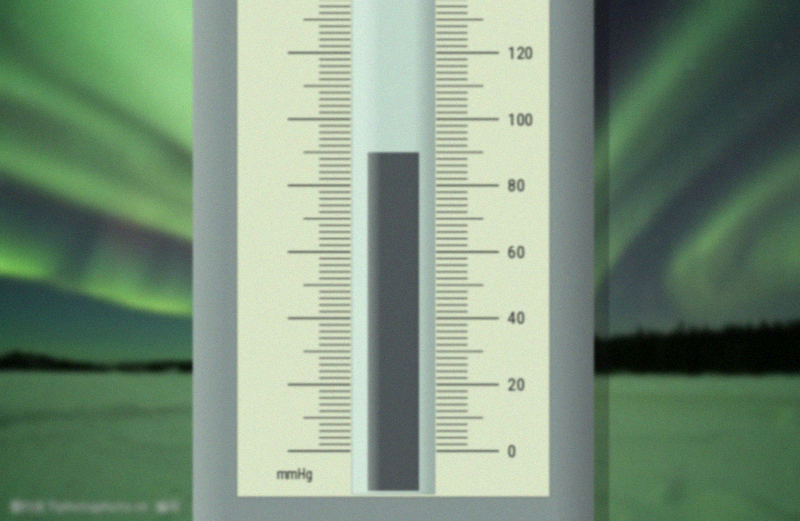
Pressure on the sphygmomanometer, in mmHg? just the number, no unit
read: 90
